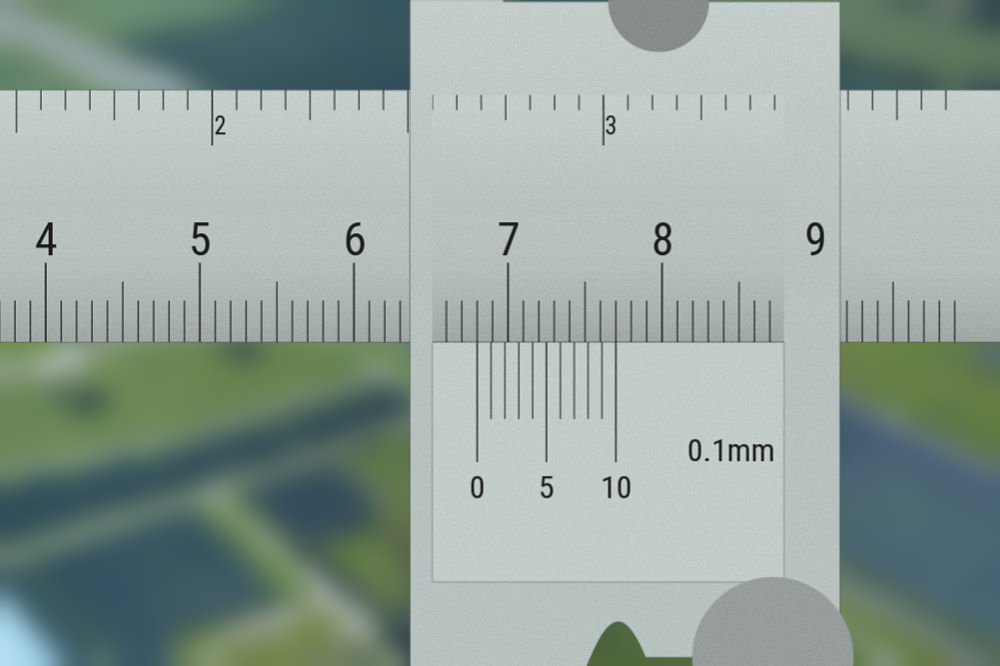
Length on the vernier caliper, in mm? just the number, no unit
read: 68.0
